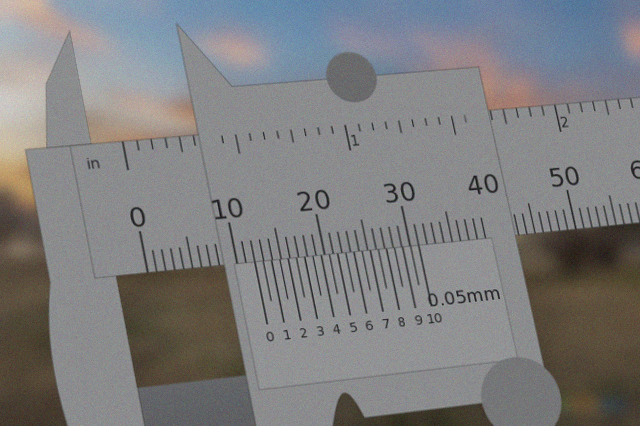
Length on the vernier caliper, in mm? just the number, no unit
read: 12.0
